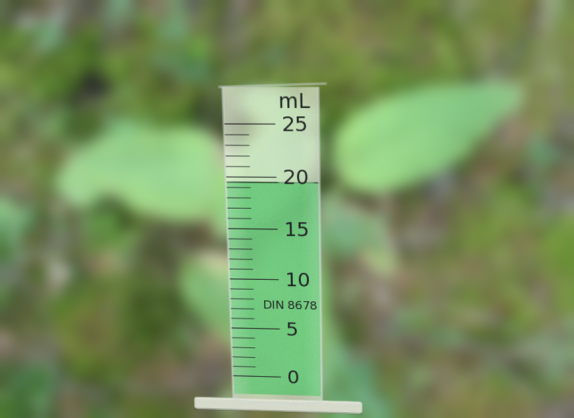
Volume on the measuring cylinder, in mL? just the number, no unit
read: 19.5
